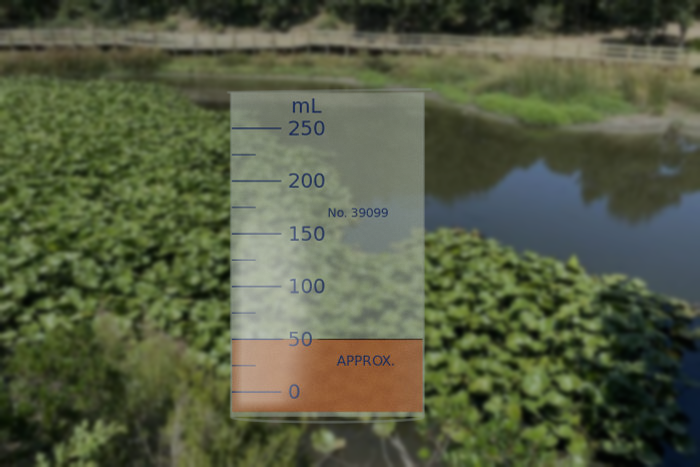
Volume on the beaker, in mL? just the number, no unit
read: 50
